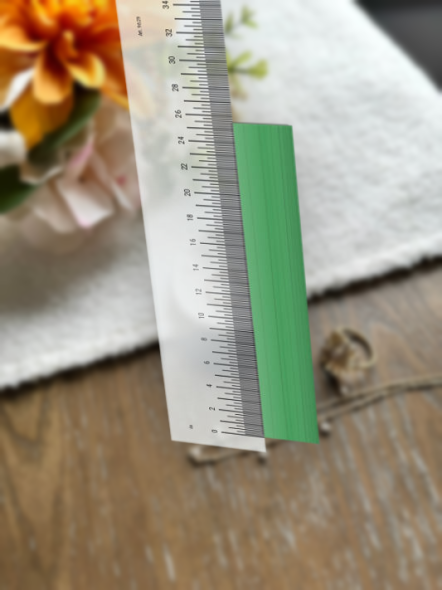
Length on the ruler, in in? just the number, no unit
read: 25.5
